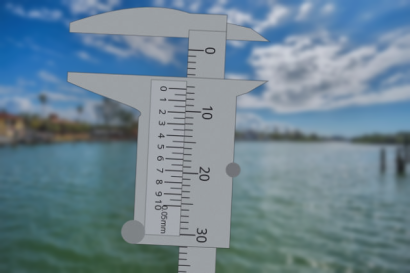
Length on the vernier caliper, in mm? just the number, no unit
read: 6.4
